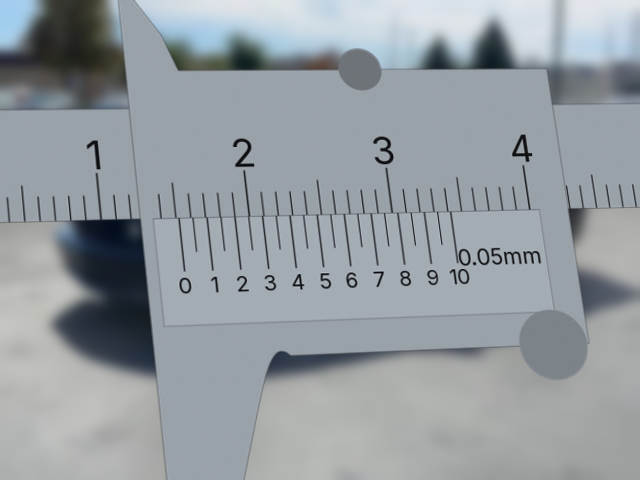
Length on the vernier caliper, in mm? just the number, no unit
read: 15.2
